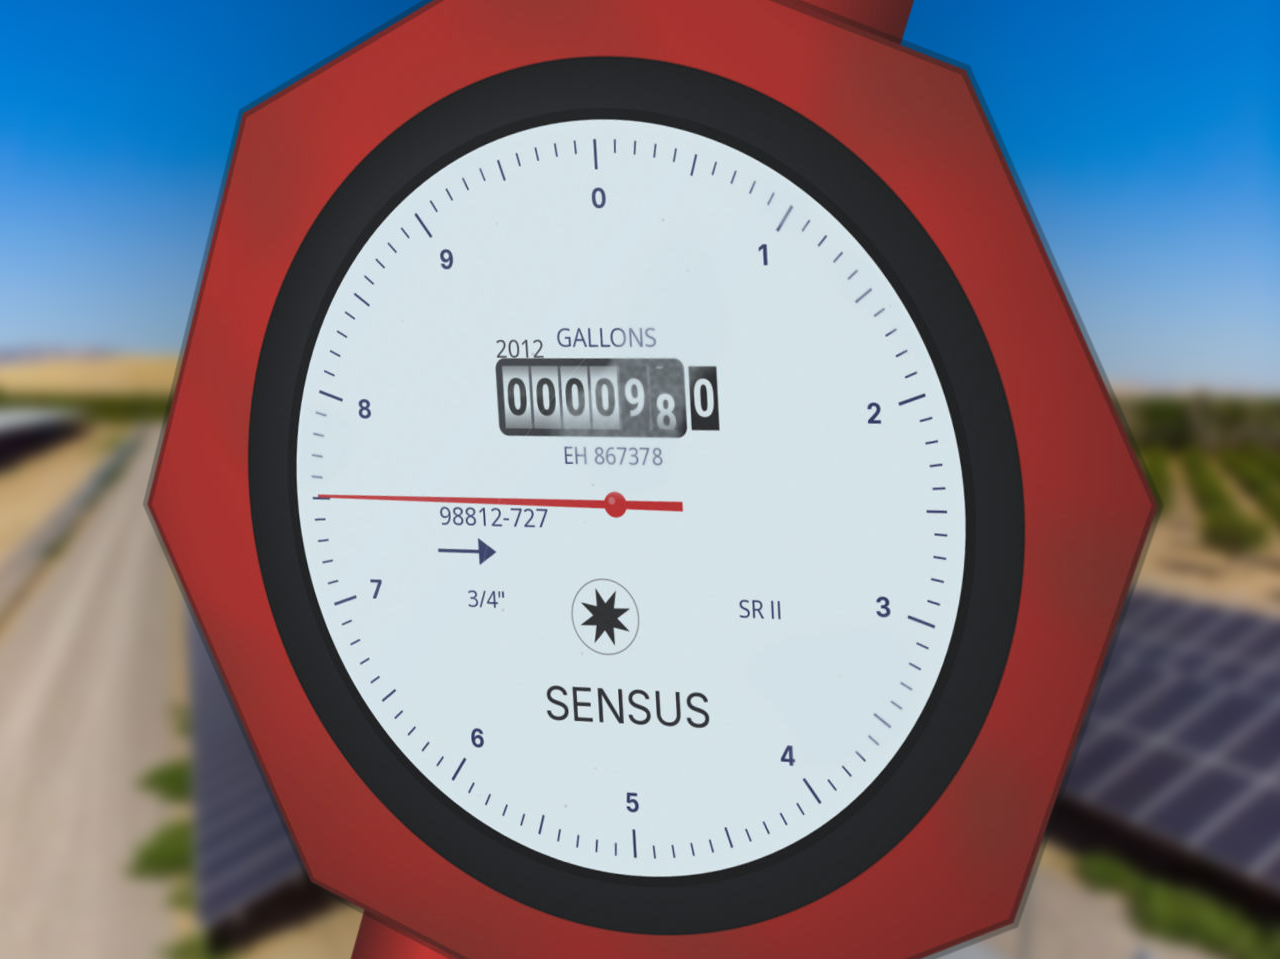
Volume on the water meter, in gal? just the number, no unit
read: 977.5
